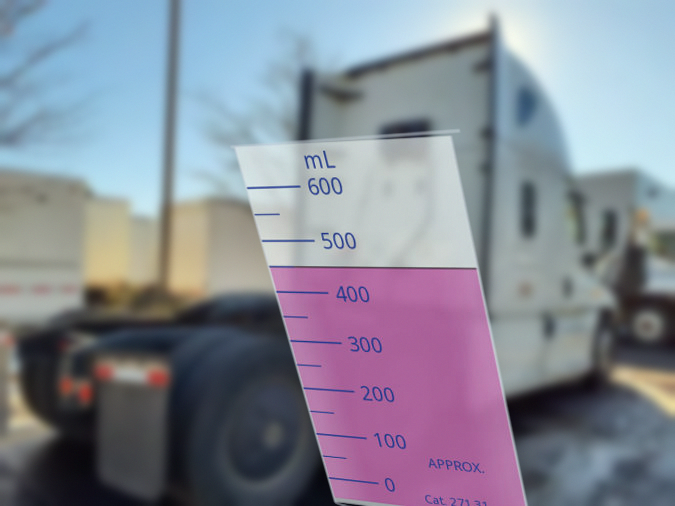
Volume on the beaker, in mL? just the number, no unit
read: 450
